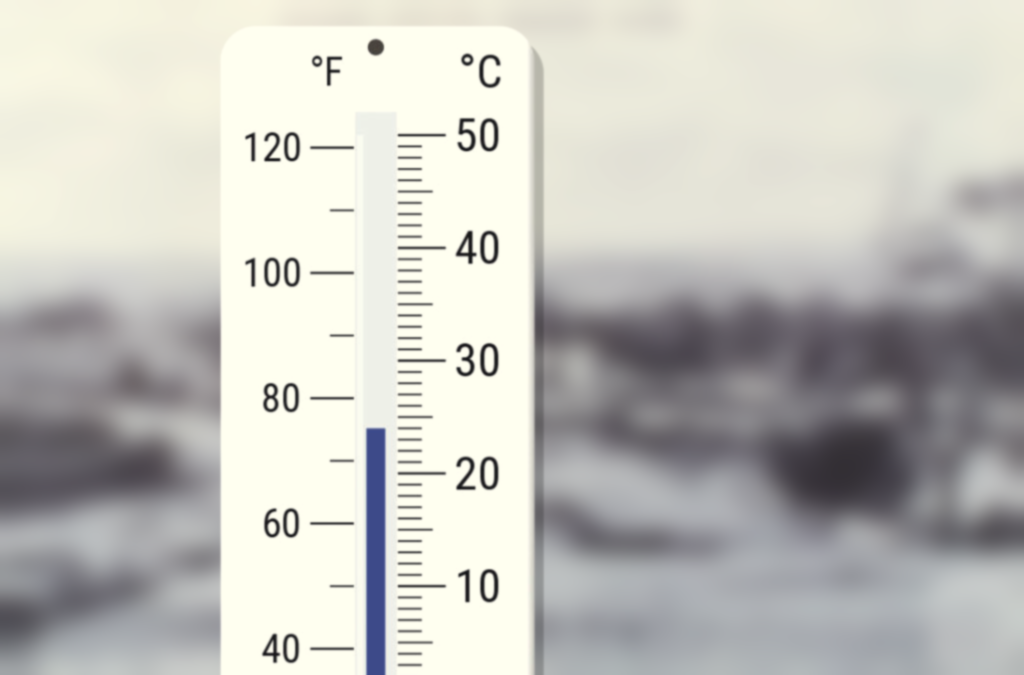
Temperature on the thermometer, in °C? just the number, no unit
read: 24
